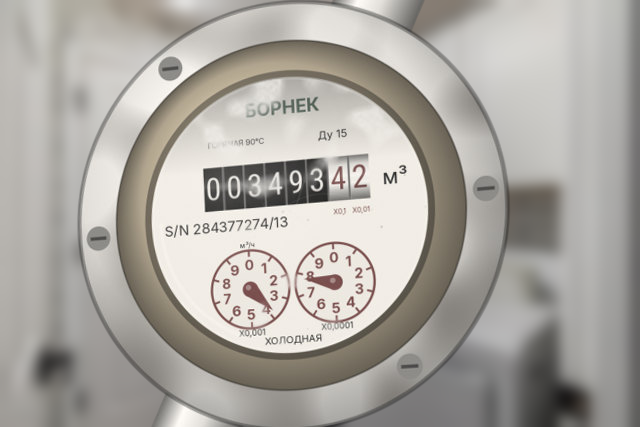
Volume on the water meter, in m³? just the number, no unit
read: 3493.4237
